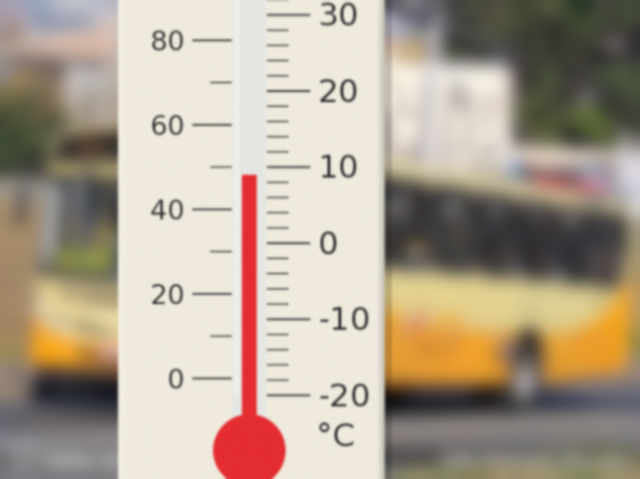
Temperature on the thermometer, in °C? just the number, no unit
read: 9
